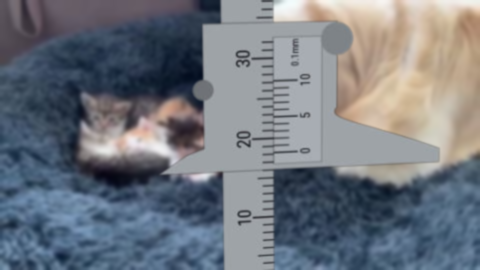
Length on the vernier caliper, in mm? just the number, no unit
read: 18.2
